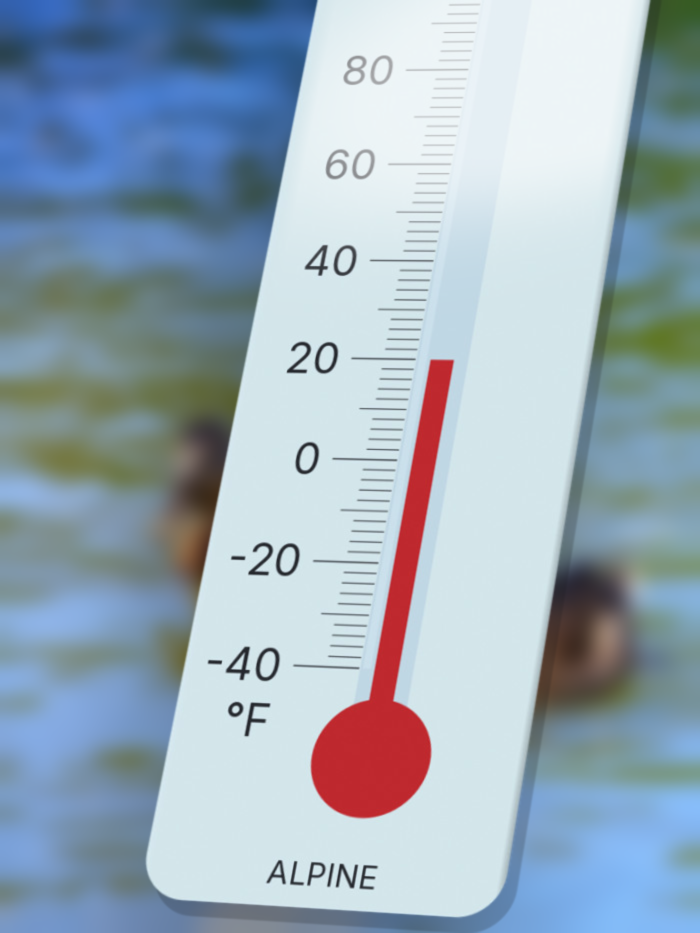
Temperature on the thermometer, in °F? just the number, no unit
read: 20
